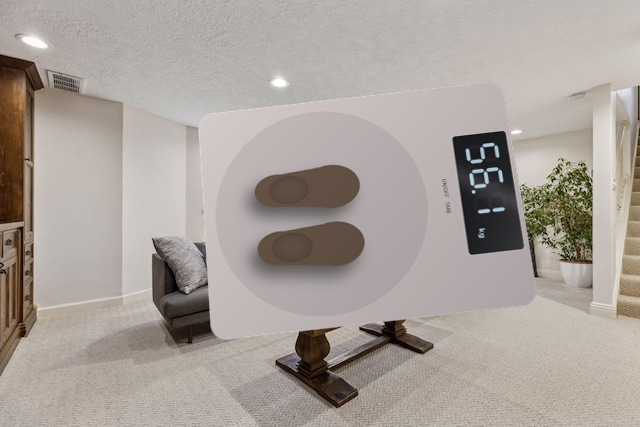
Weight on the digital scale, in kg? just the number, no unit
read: 56.1
